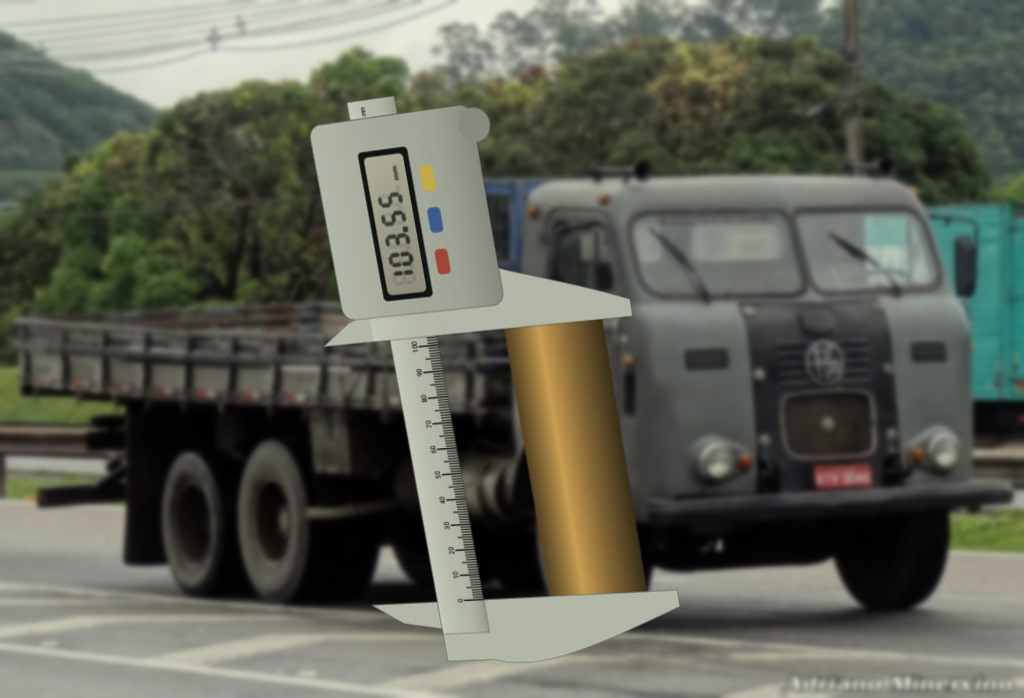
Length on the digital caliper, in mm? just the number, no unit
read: 103.55
